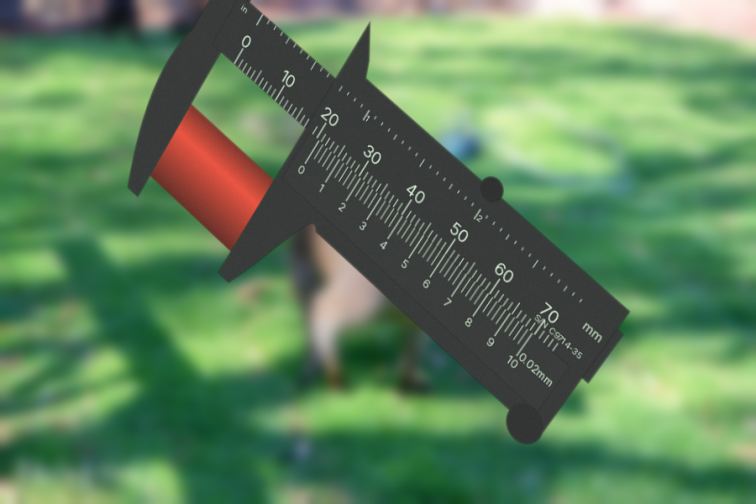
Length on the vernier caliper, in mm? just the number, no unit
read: 20.6
